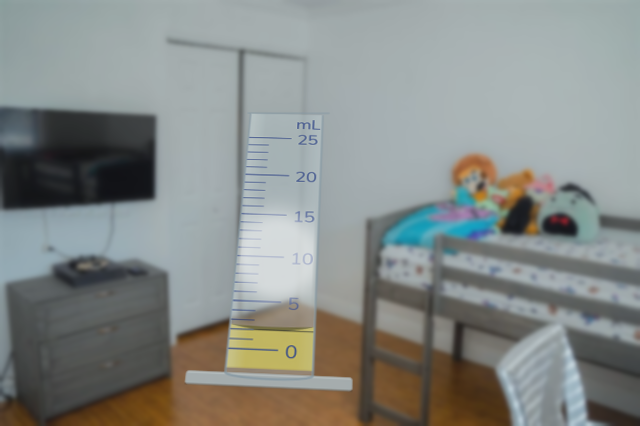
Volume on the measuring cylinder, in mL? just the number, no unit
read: 2
